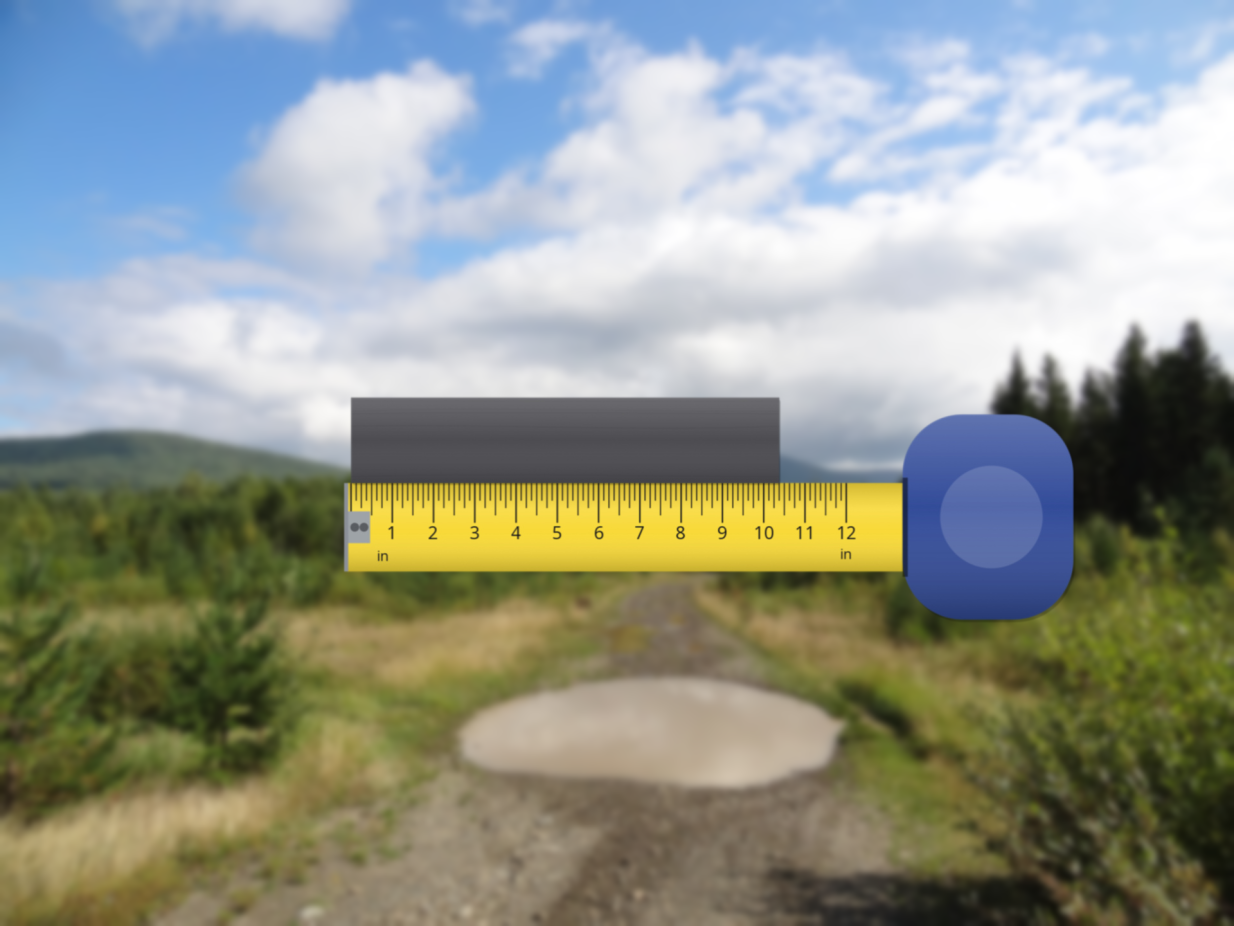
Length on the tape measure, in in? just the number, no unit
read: 10.375
